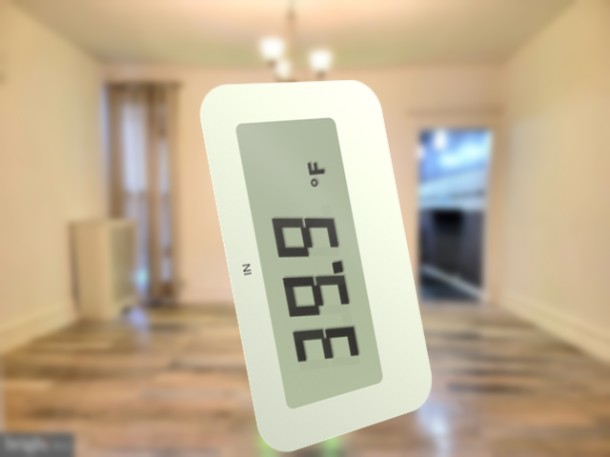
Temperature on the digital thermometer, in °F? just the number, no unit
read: 39.9
